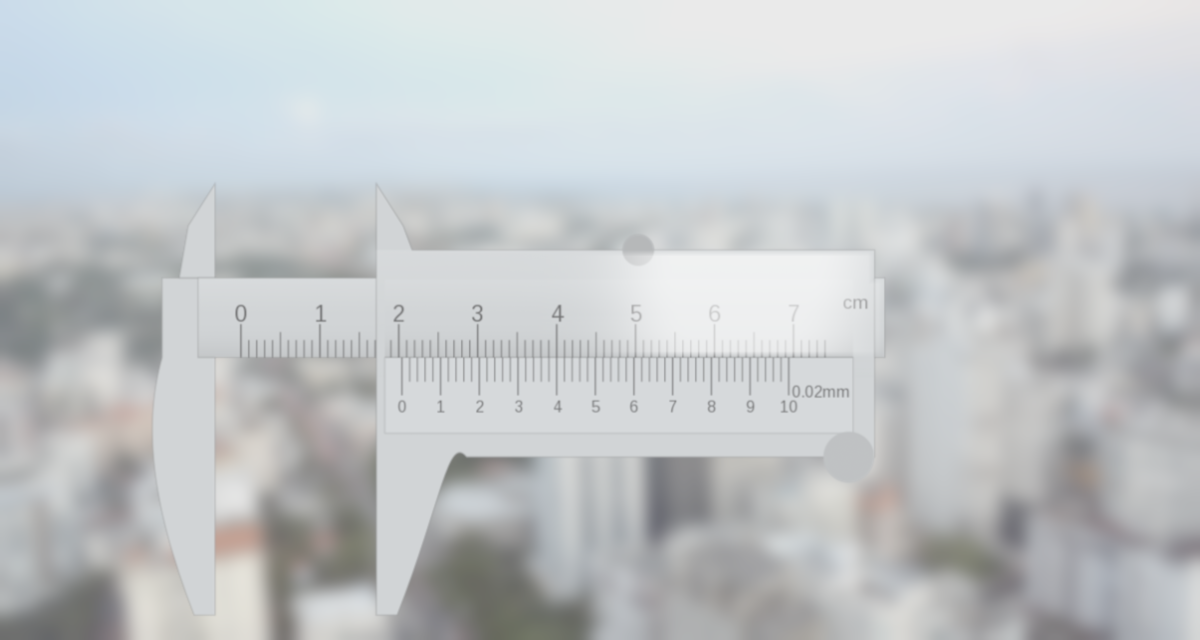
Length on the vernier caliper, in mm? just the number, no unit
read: 20.4
